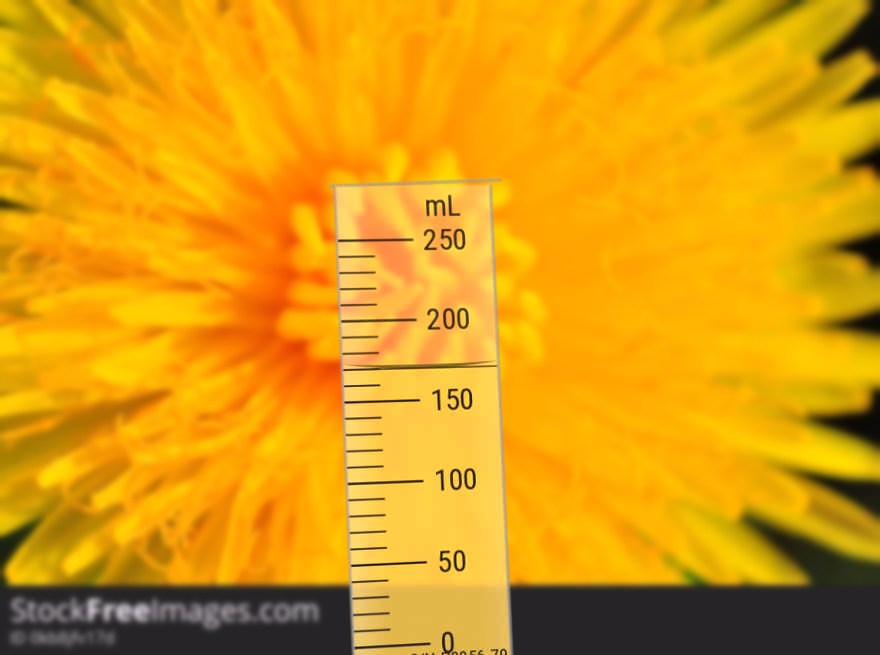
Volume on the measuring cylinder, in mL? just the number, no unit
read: 170
